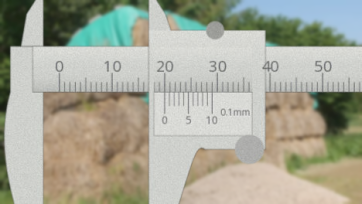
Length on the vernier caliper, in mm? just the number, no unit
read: 20.0
